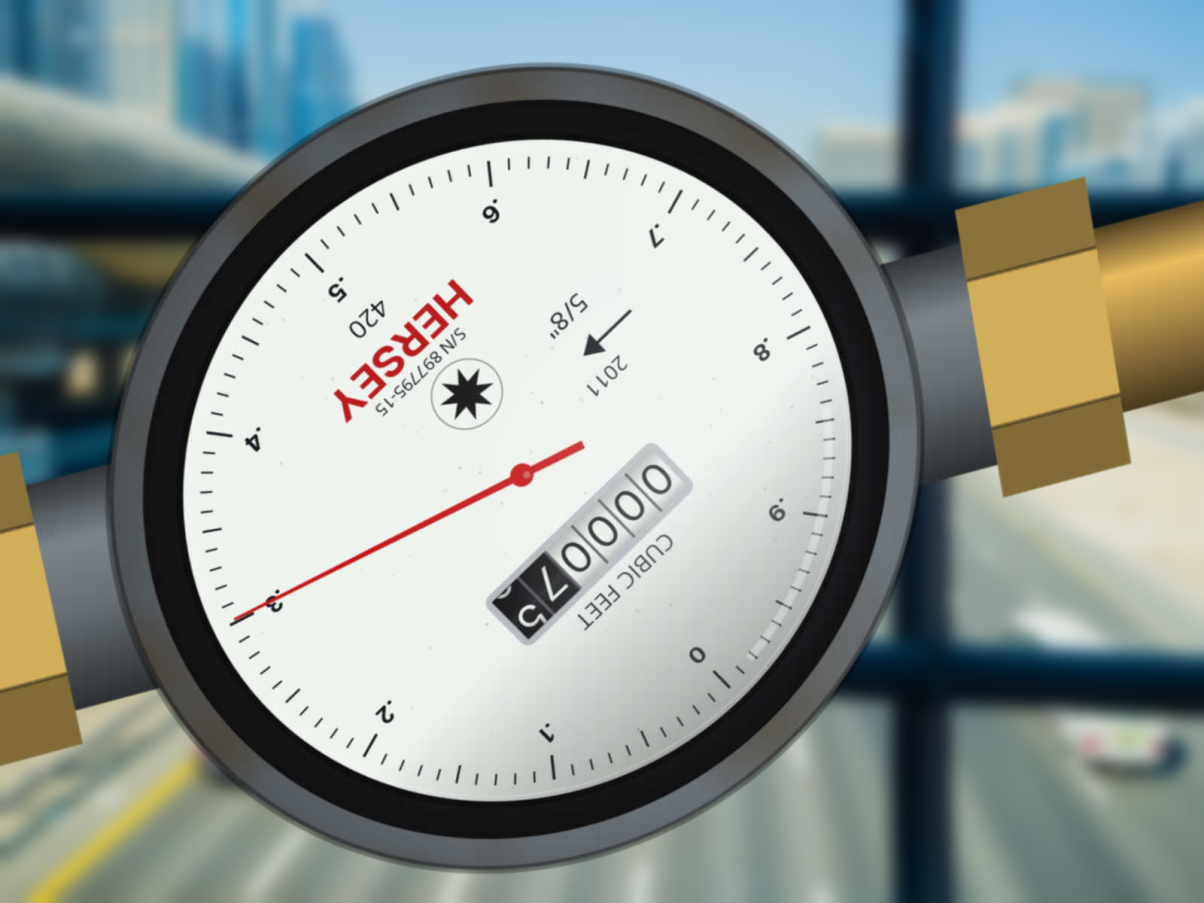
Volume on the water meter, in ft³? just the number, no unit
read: 75.30
